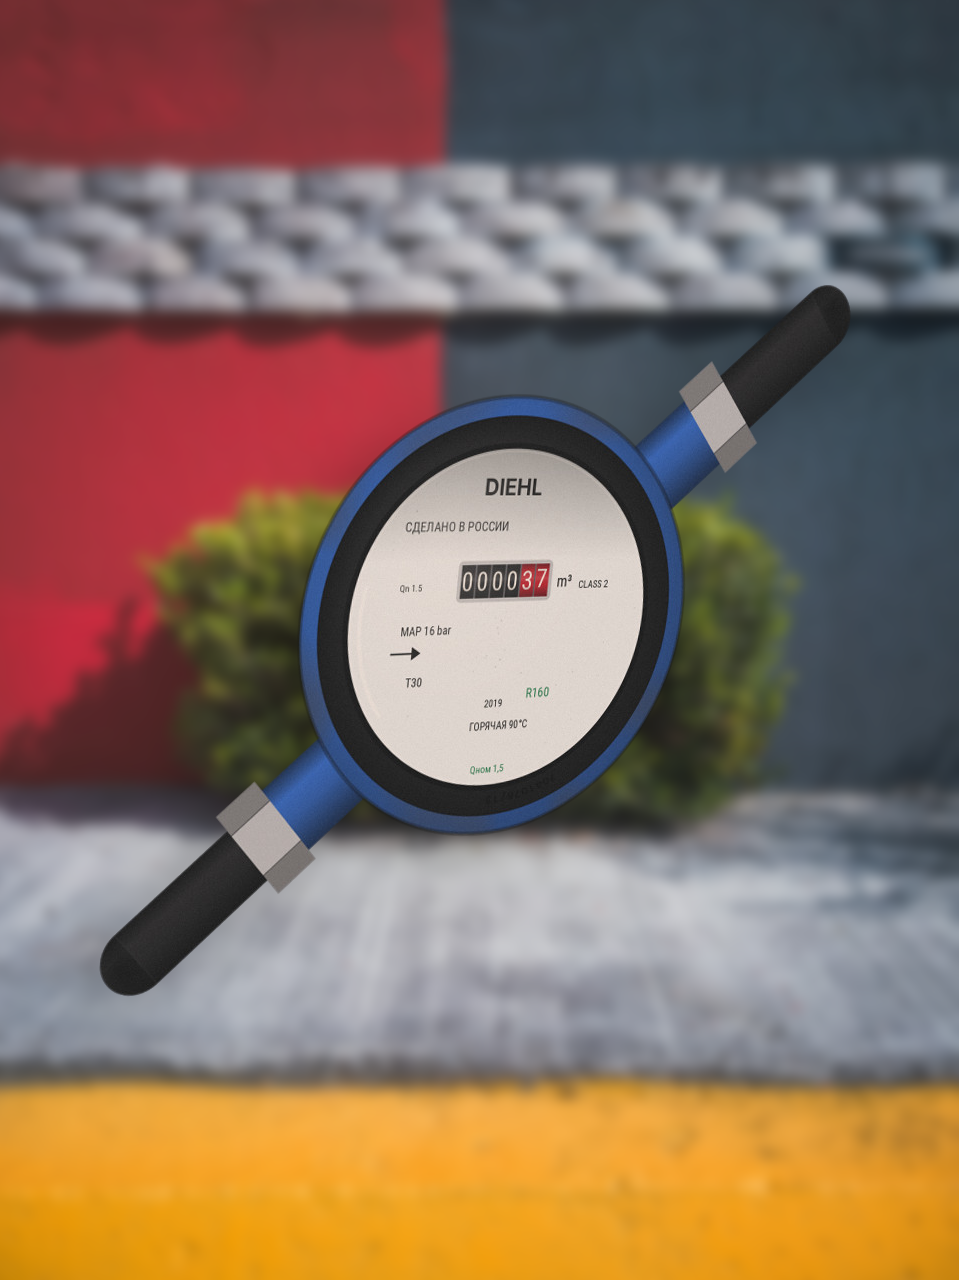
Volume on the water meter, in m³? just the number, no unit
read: 0.37
